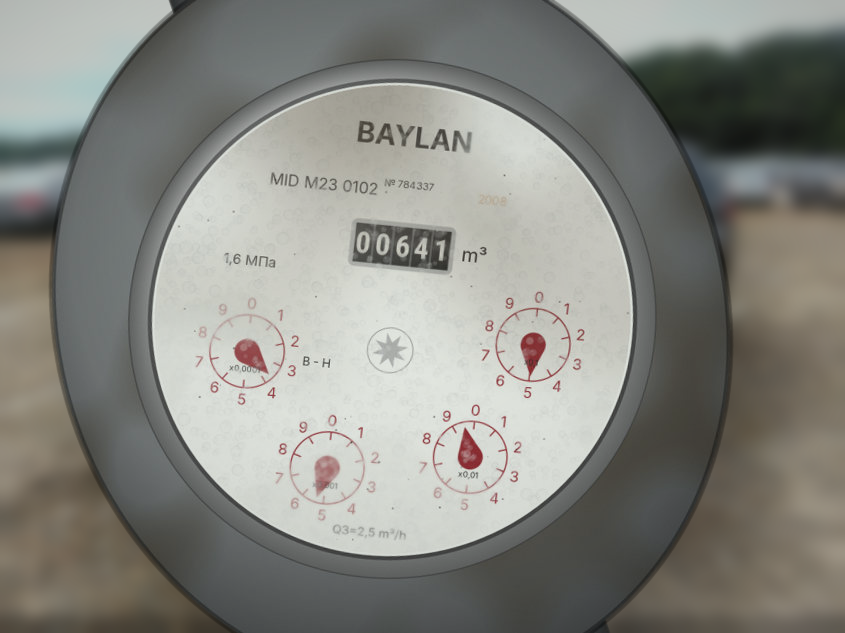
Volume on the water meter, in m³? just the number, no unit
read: 641.4953
